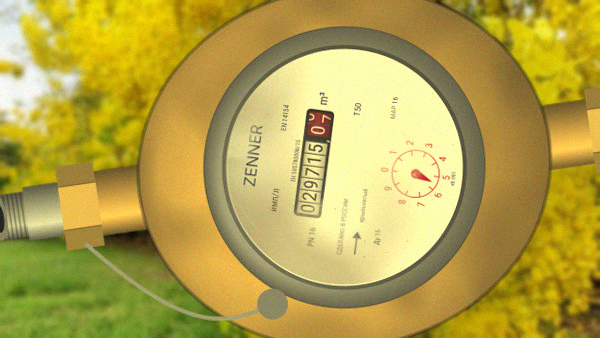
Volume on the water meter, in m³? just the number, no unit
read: 29715.065
